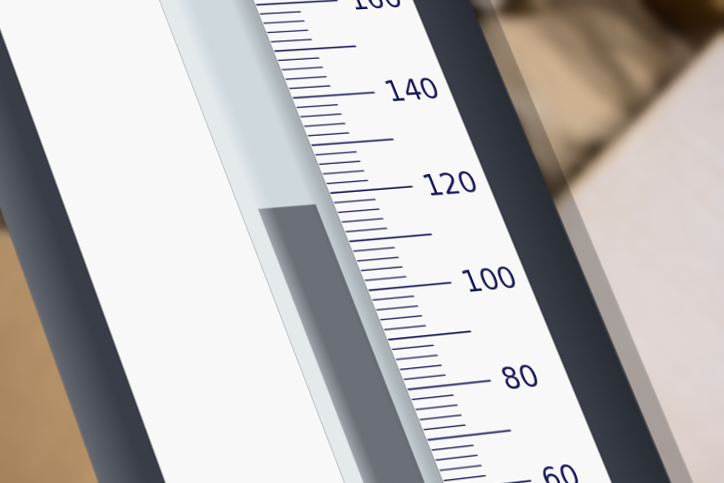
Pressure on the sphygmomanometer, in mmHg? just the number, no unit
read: 118
